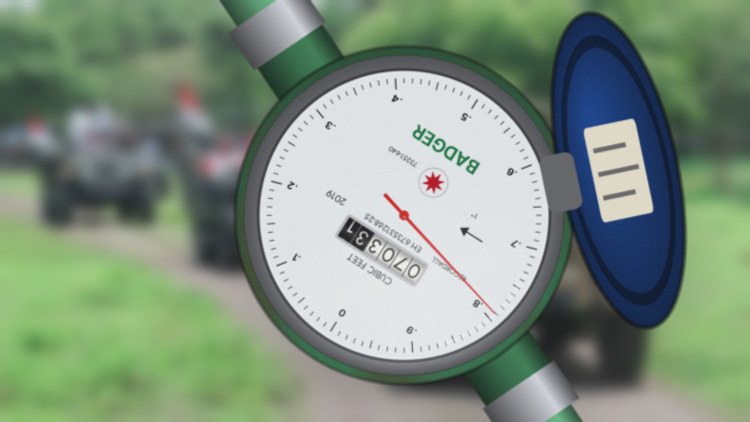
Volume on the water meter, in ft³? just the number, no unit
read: 70330.79
